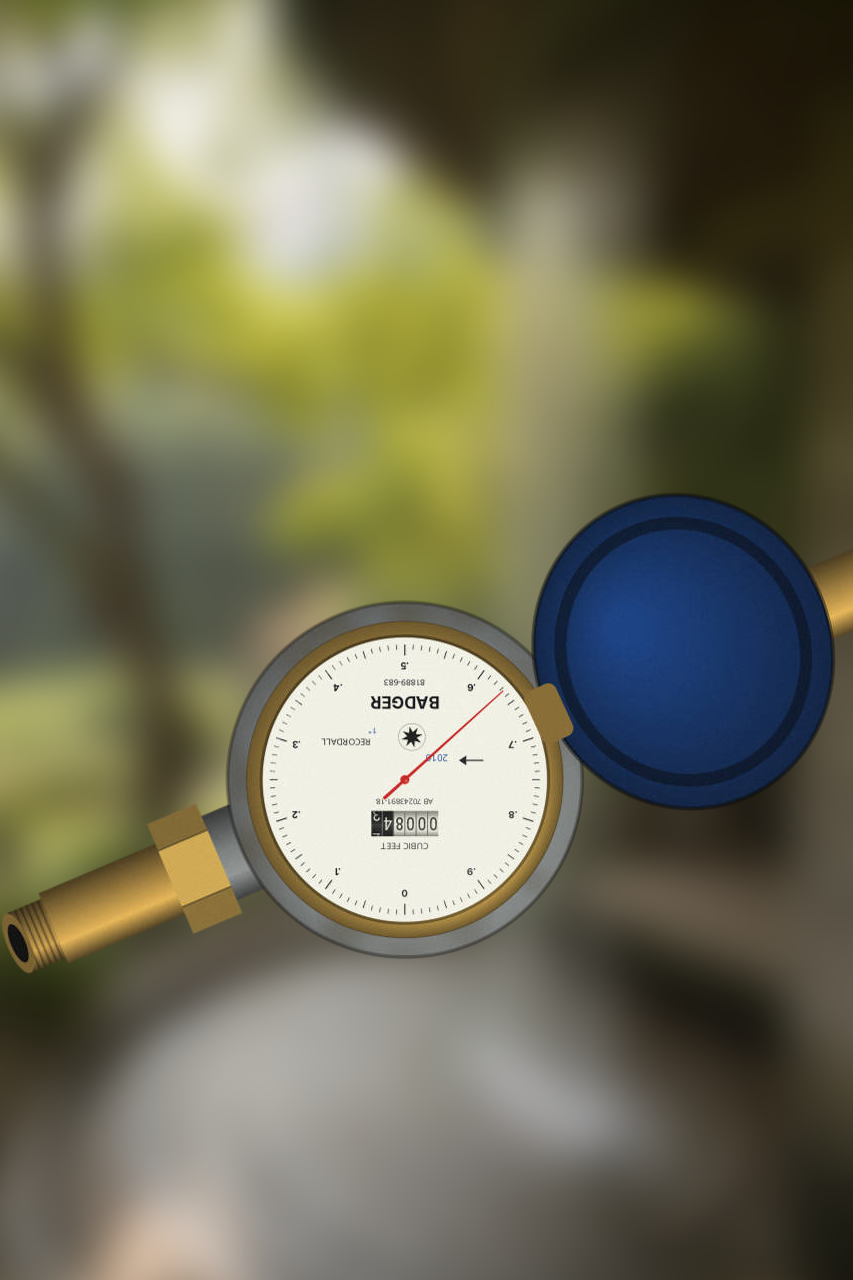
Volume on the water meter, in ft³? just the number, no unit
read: 842.63
